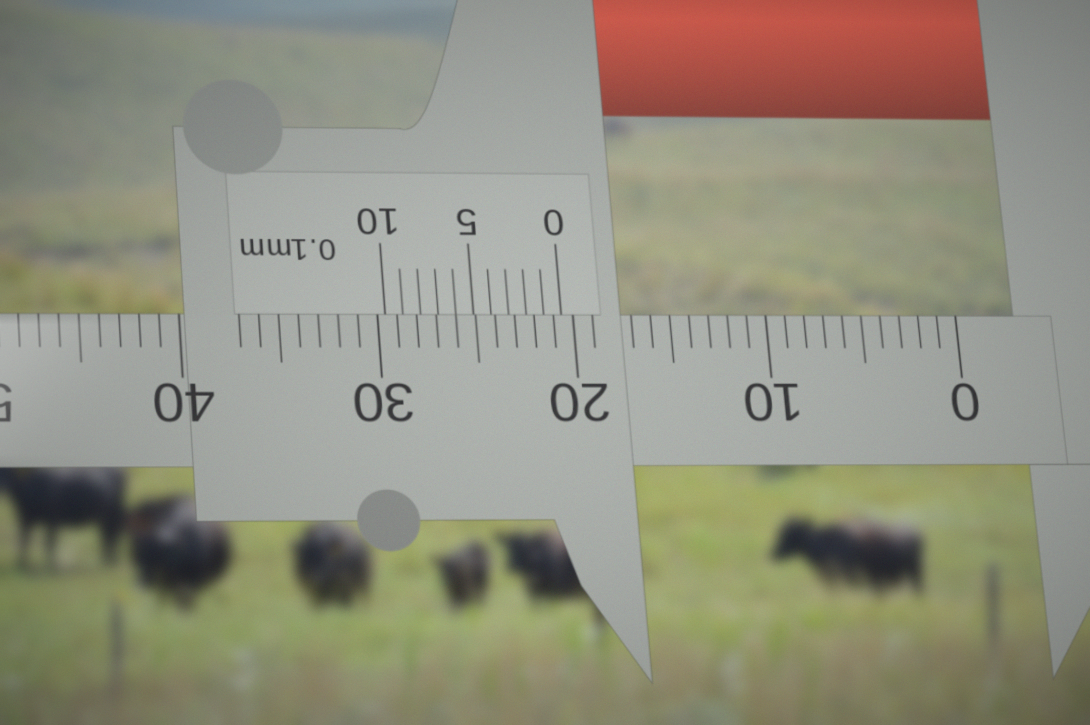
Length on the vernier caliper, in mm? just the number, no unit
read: 20.6
